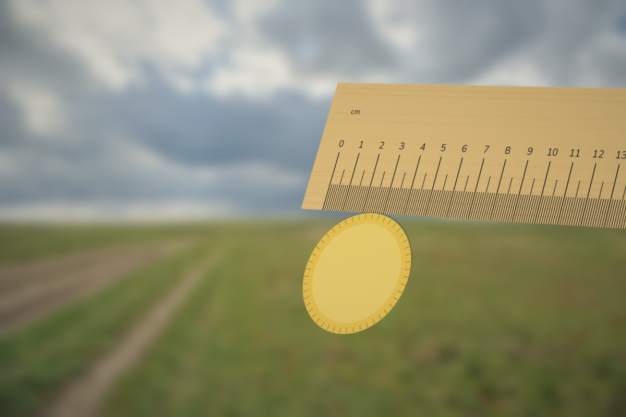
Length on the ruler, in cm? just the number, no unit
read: 5
